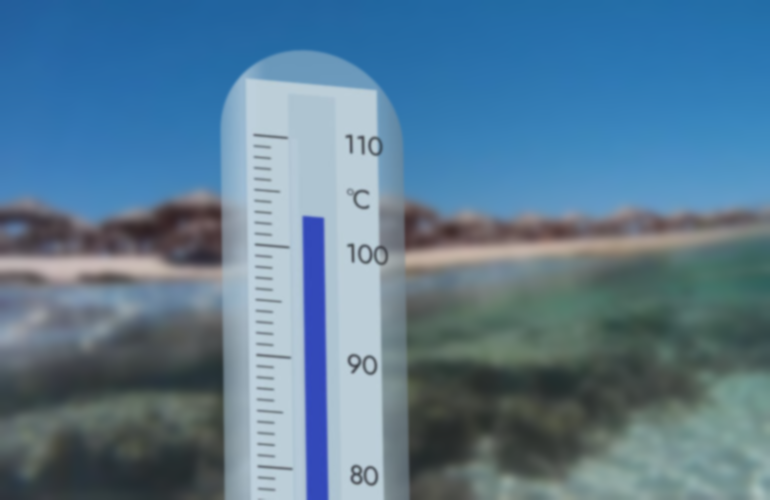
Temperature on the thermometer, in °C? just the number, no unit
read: 103
